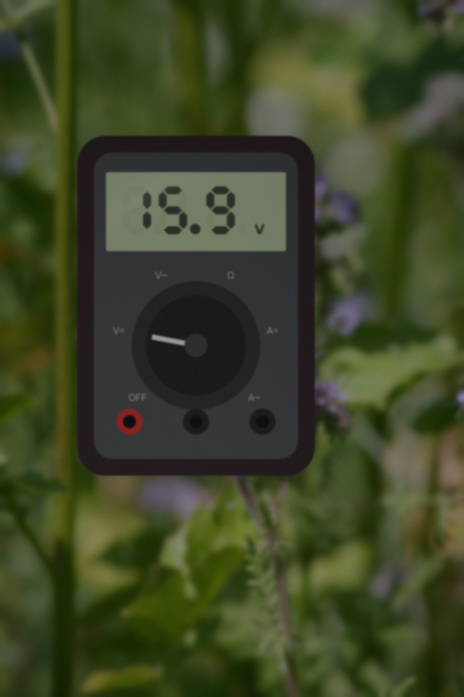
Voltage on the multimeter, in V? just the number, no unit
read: 15.9
